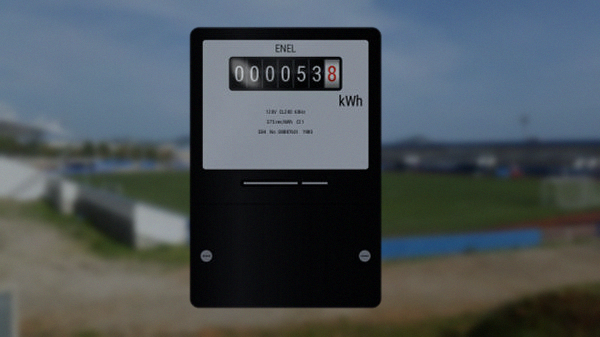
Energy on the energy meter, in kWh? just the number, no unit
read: 53.8
